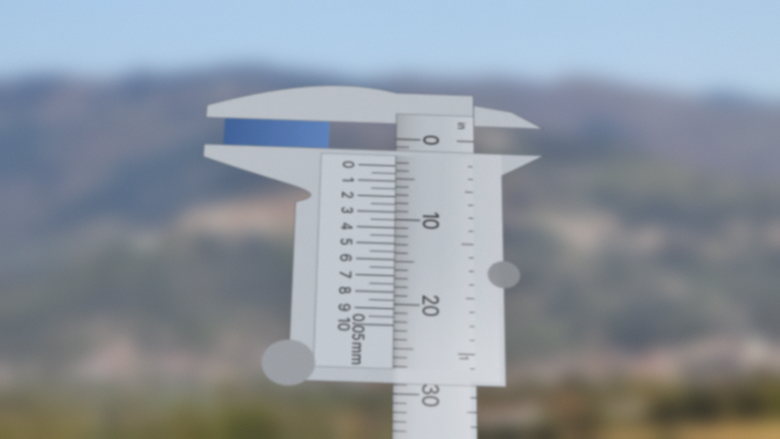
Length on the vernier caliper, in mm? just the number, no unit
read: 3.4
